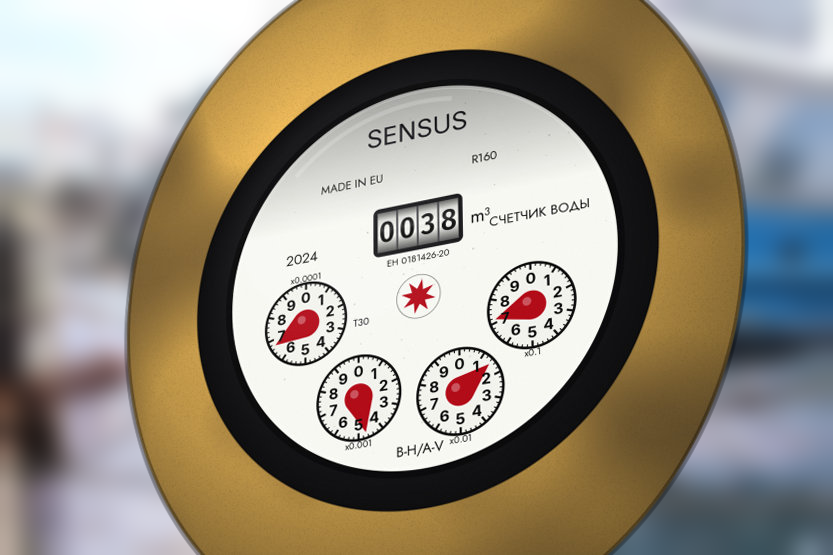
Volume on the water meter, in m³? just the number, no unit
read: 38.7146
